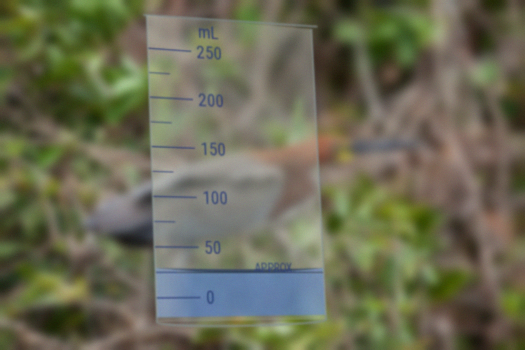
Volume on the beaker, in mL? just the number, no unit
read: 25
